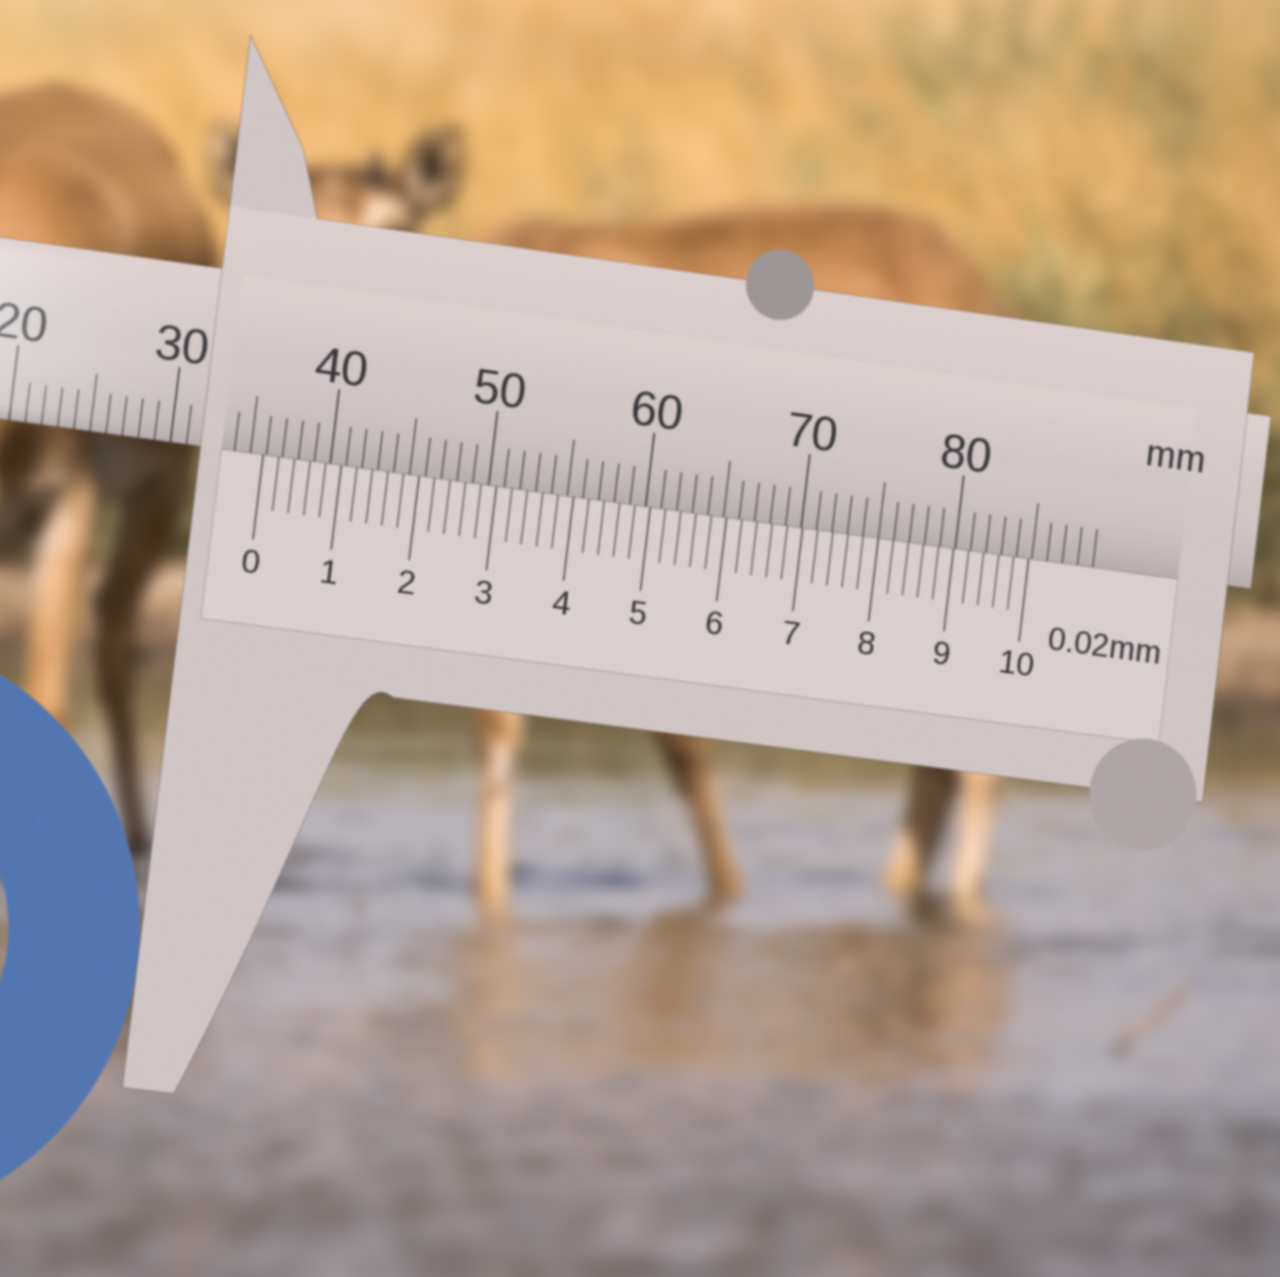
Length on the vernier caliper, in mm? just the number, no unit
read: 35.8
